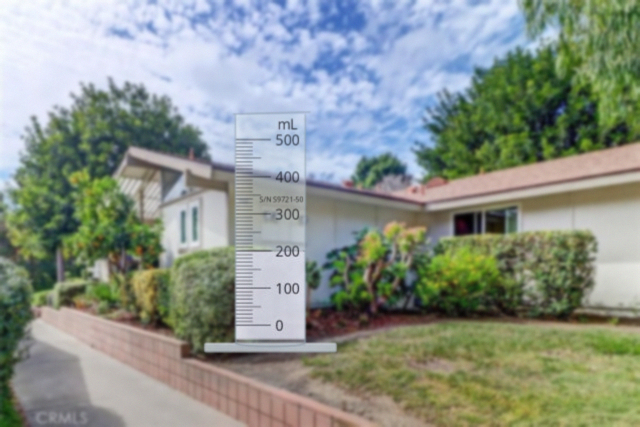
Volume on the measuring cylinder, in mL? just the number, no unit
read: 200
